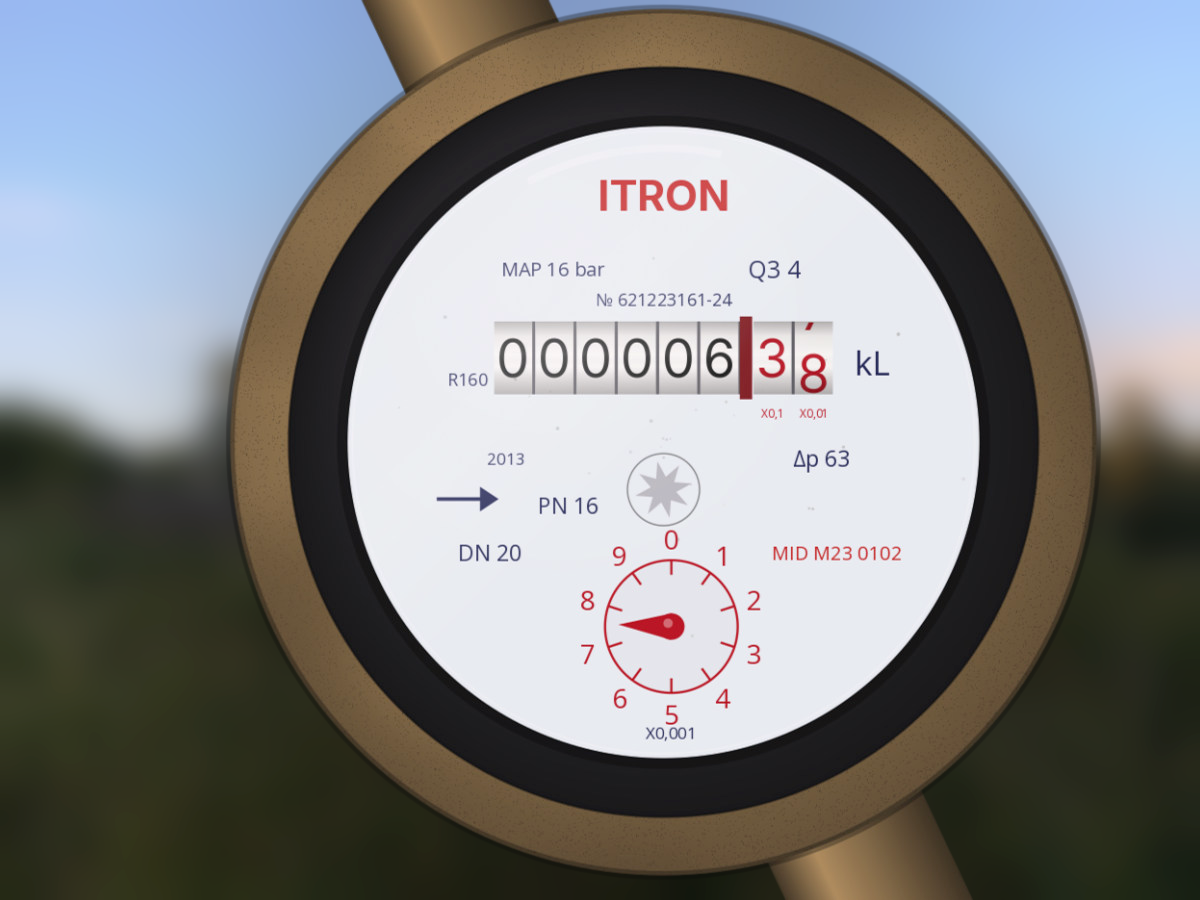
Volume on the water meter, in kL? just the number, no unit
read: 6.377
